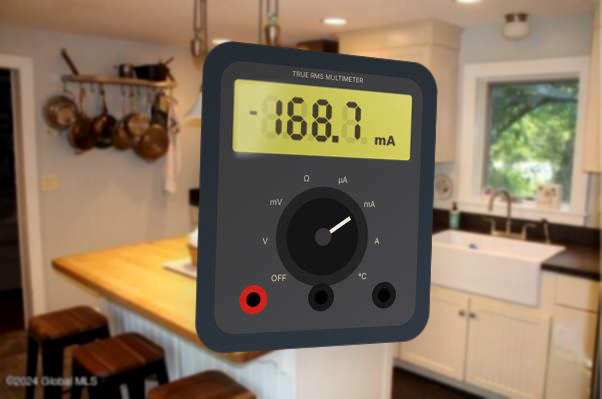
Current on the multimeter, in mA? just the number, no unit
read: -168.7
